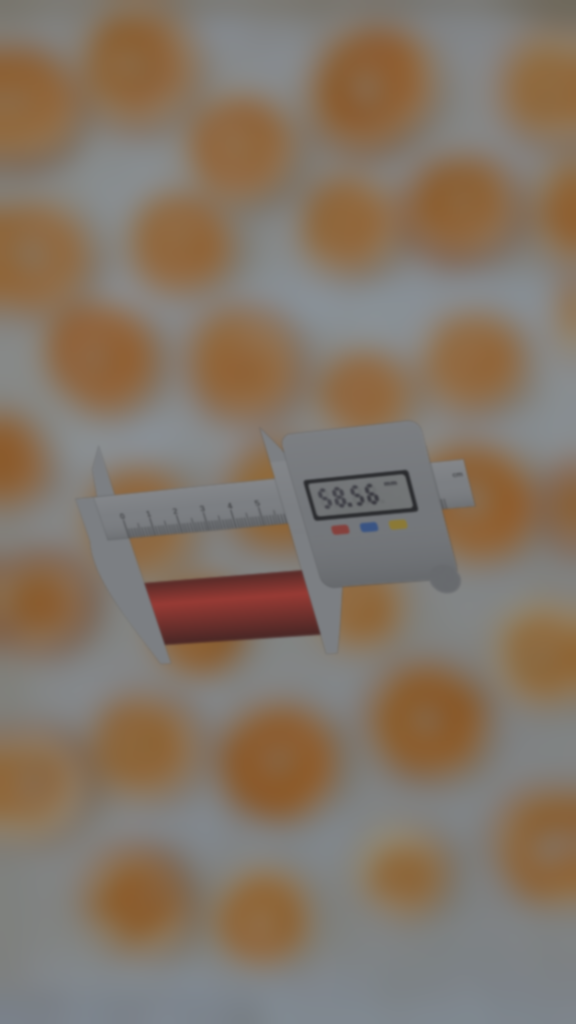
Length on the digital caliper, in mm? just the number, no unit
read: 58.56
